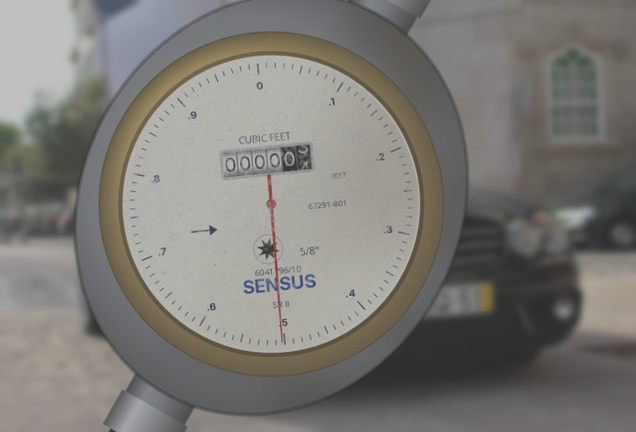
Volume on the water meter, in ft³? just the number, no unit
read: 3.50
